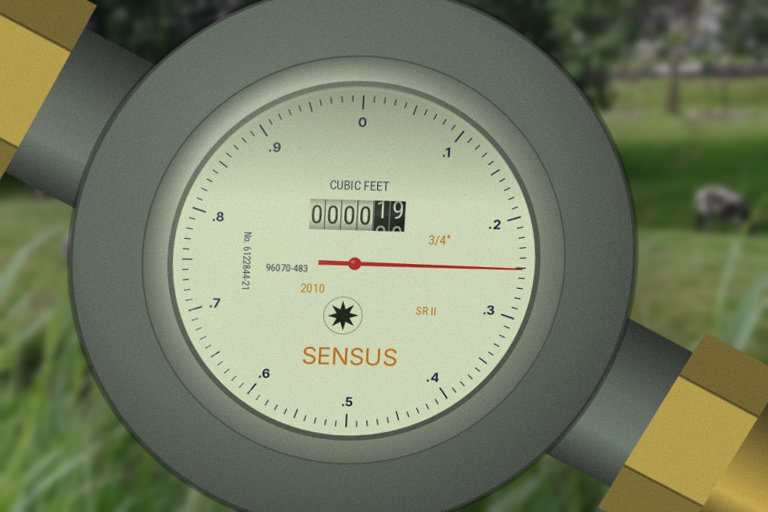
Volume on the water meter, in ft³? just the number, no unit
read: 19.25
